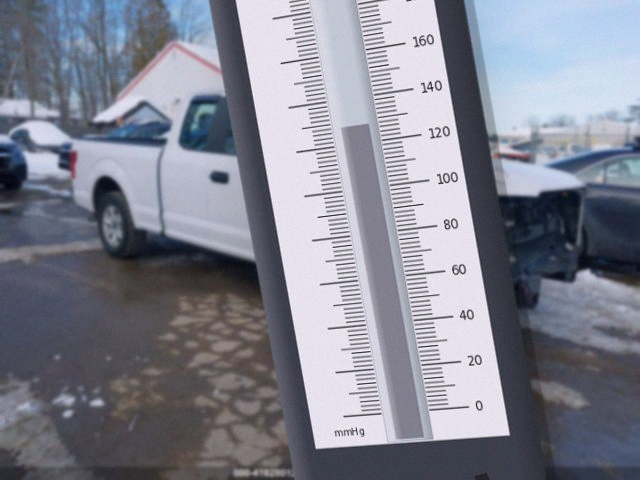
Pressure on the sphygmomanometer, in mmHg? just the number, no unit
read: 128
